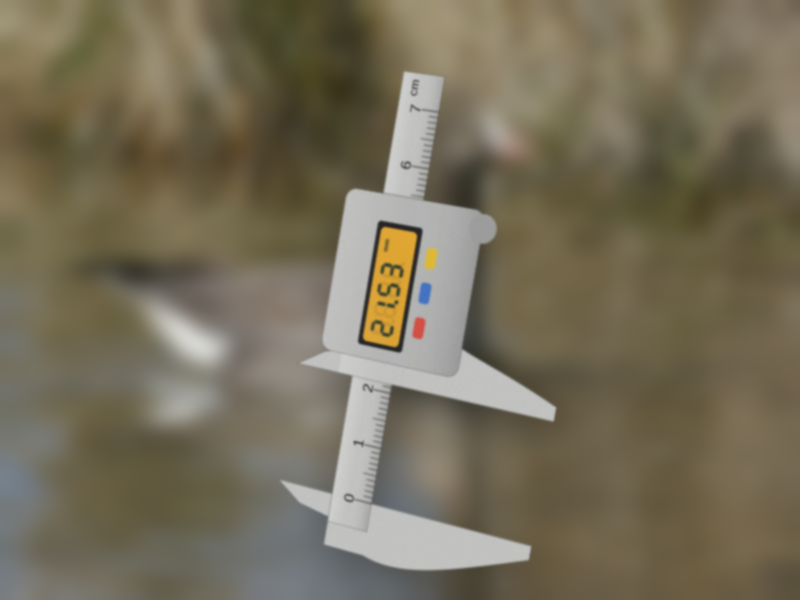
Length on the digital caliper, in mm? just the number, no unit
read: 21.53
